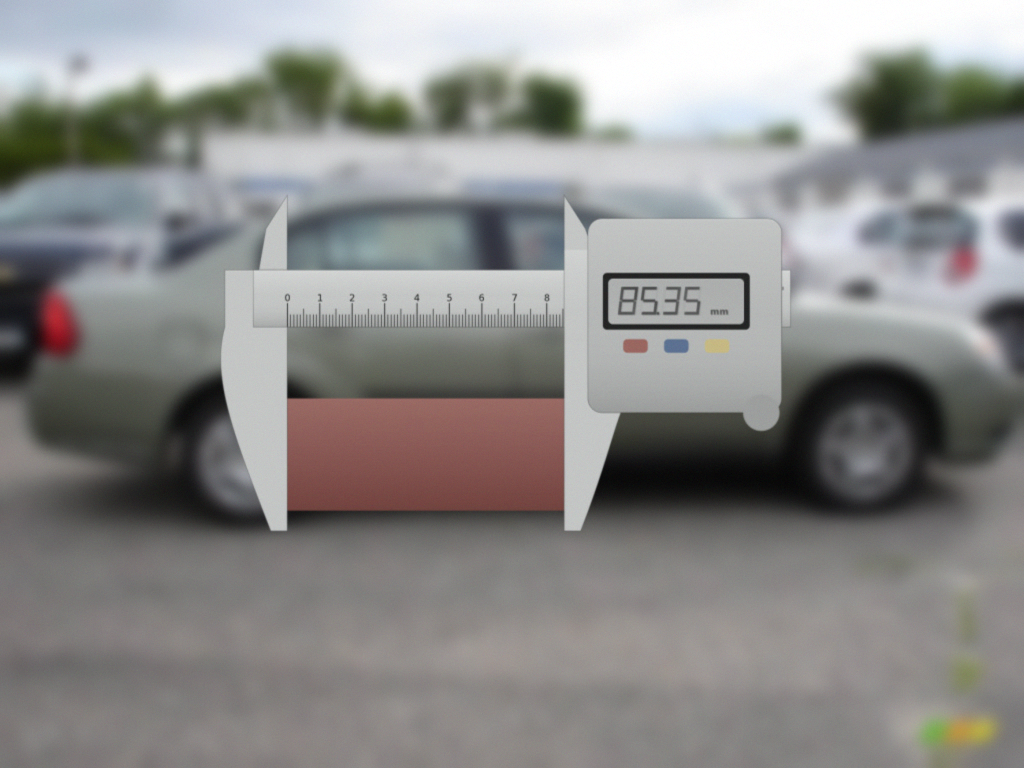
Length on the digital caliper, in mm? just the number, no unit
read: 85.35
